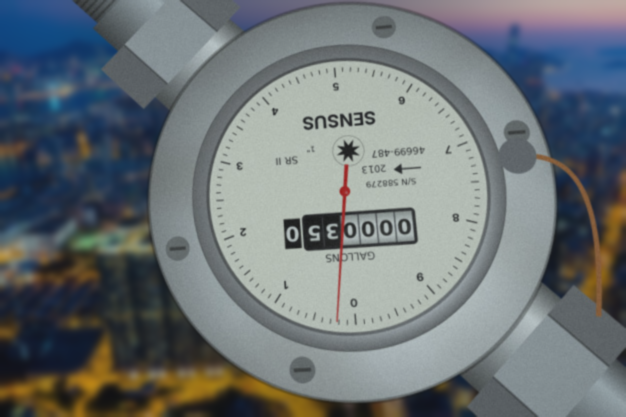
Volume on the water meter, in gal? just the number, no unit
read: 350.2
